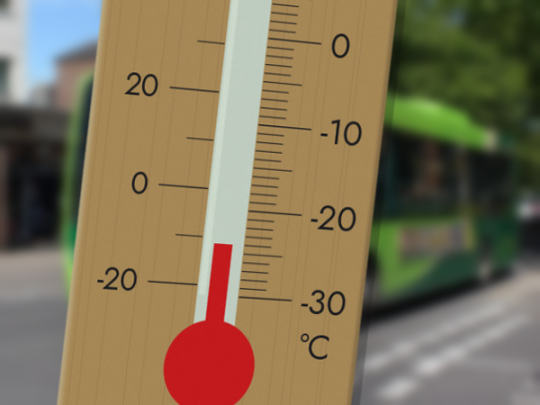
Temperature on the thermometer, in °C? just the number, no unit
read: -24
